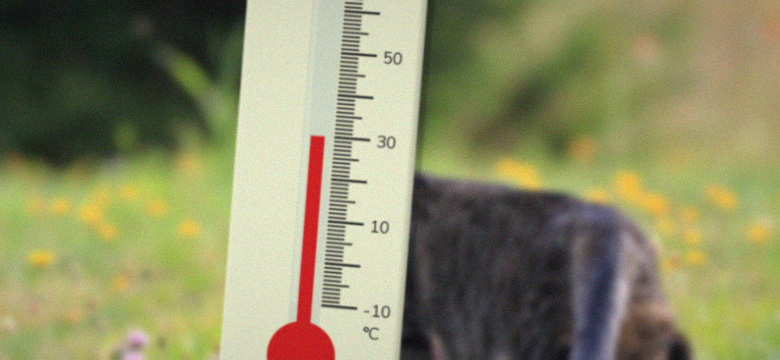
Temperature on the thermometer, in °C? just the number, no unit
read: 30
